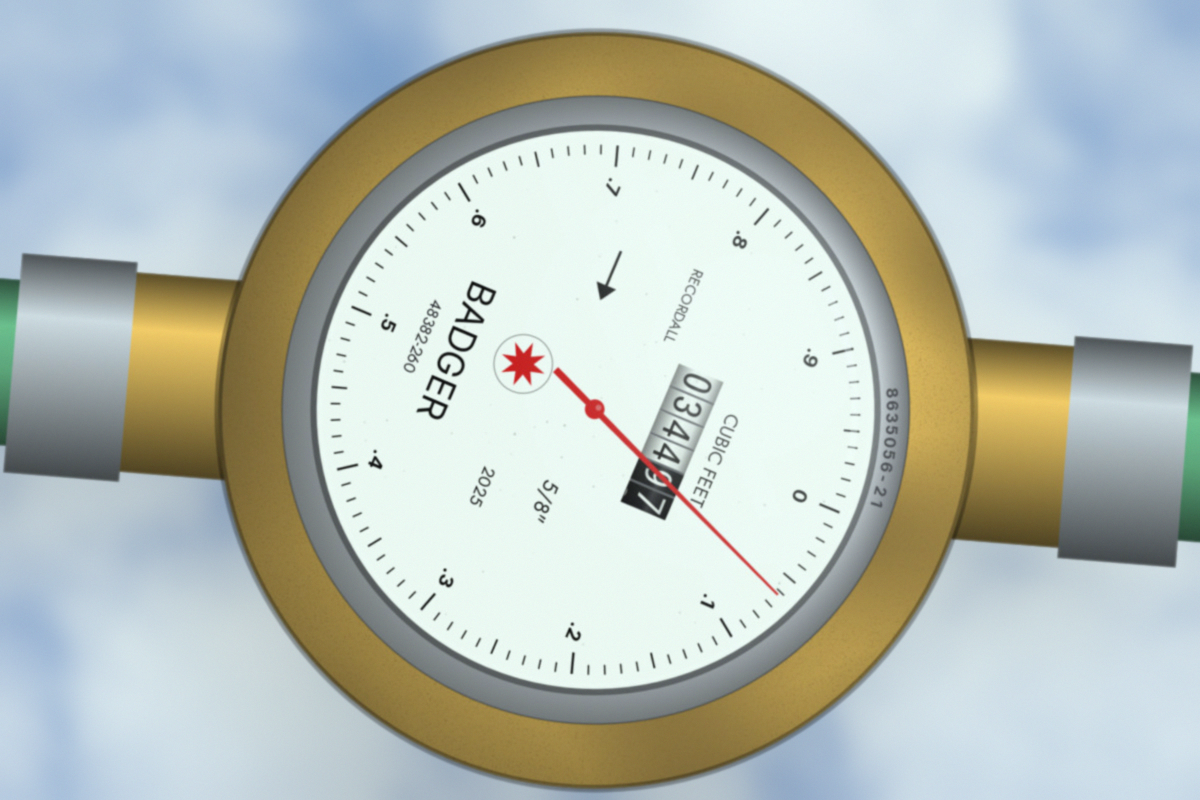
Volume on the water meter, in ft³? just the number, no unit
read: 34497.06
